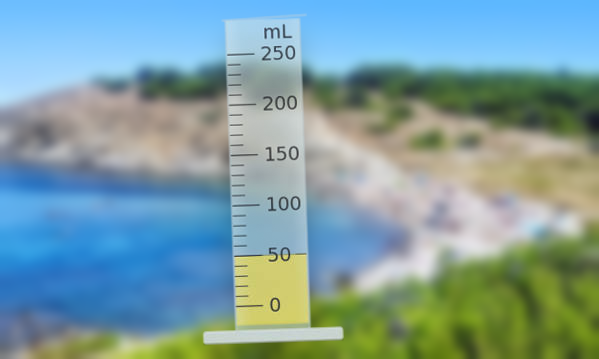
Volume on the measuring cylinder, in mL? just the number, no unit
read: 50
